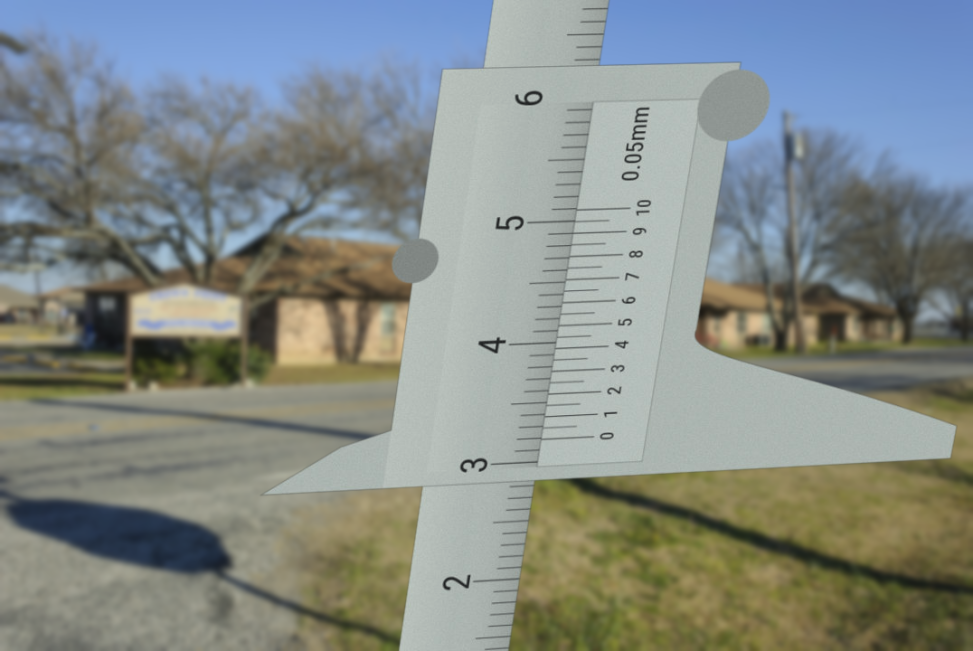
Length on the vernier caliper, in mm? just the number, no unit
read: 31.9
